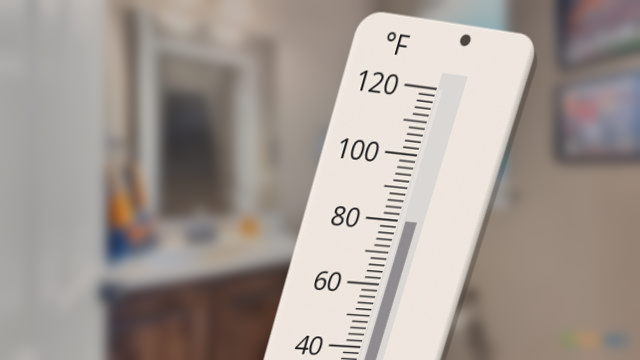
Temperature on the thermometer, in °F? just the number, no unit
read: 80
